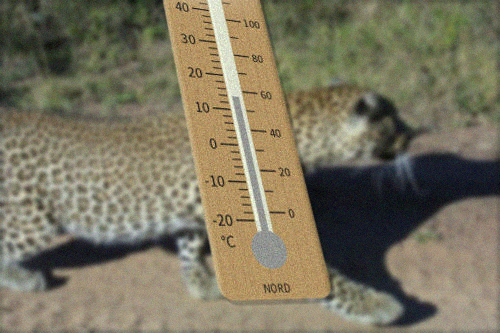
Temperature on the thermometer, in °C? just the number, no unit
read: 14
